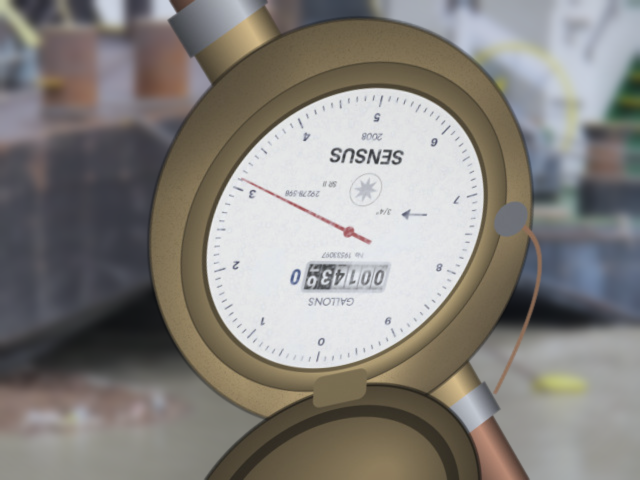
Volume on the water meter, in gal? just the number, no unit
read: 14363.1
